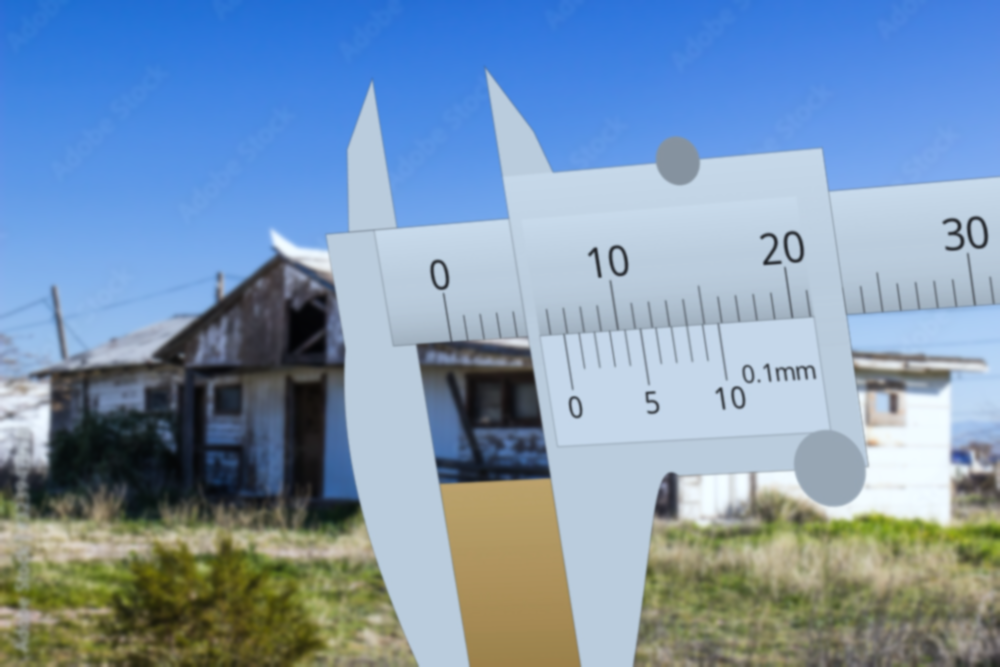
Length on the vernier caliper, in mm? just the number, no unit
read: 6.8
